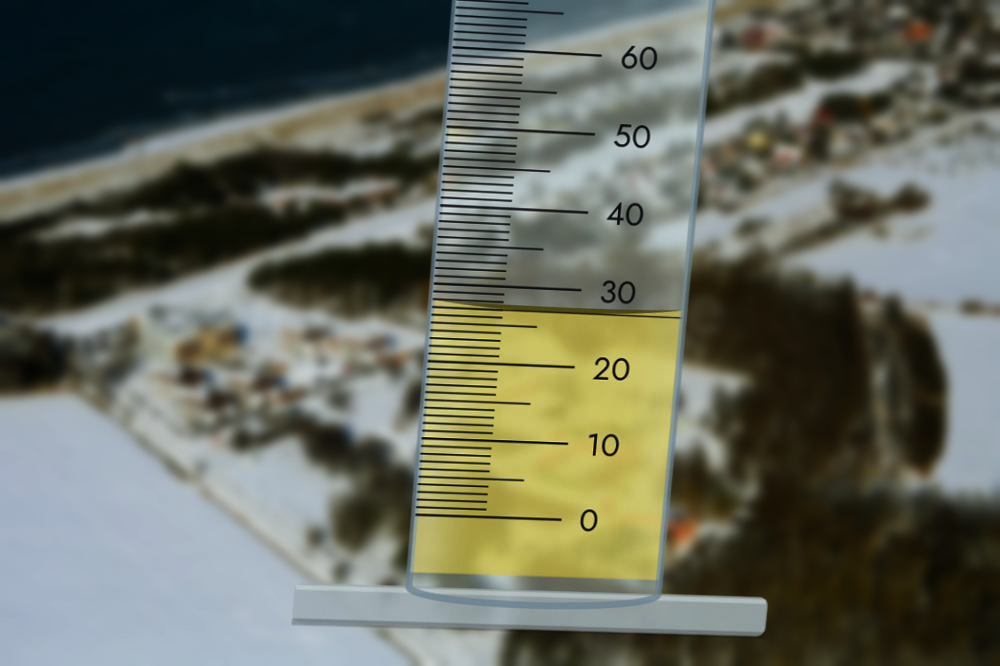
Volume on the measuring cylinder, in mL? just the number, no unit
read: 27
